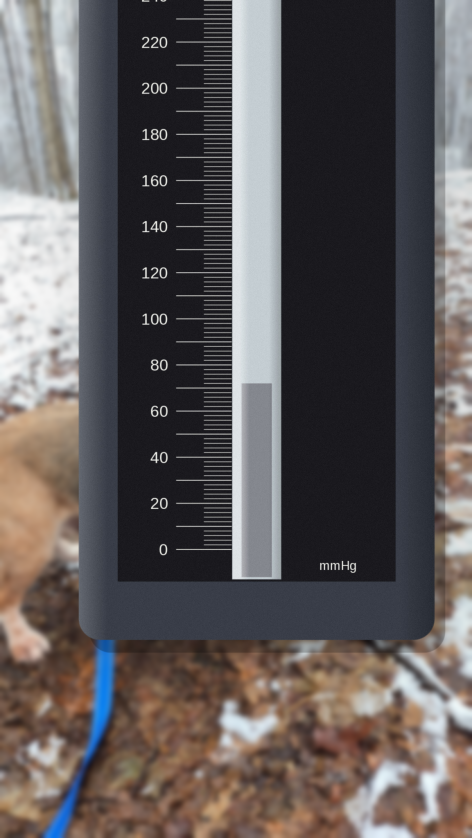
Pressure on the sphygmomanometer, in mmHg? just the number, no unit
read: 72
